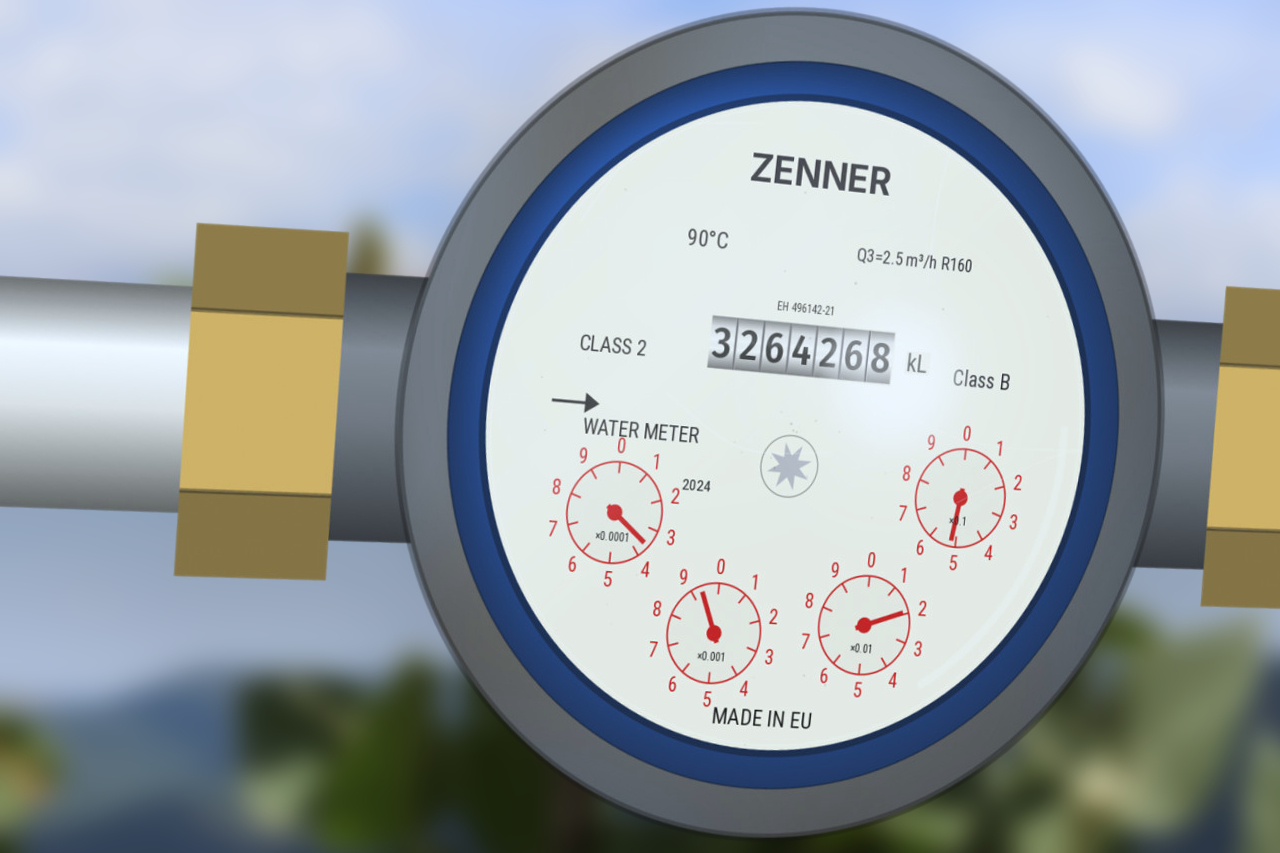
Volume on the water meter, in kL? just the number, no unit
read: 3264268.5193
